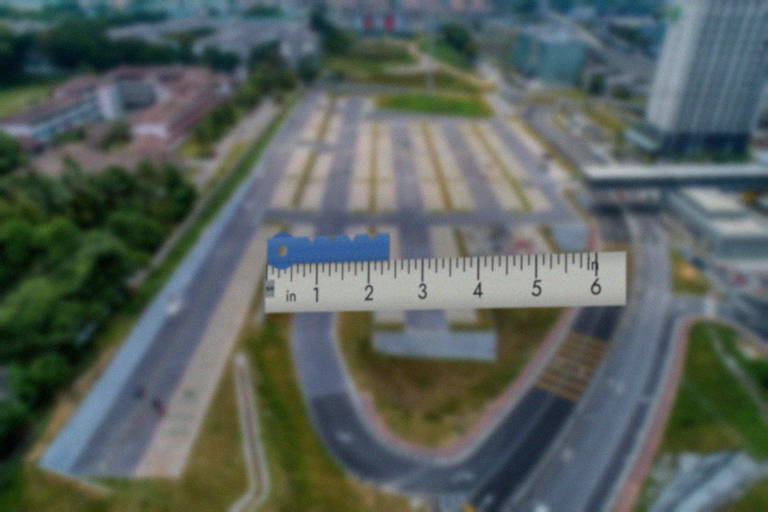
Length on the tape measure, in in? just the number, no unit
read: 2.375
